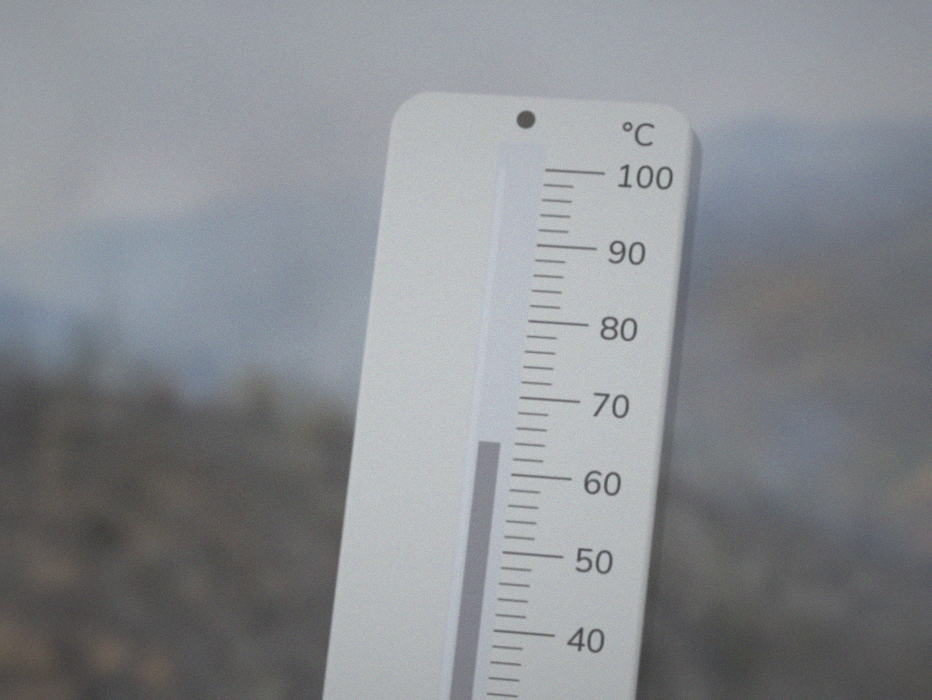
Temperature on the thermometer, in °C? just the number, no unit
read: 64
